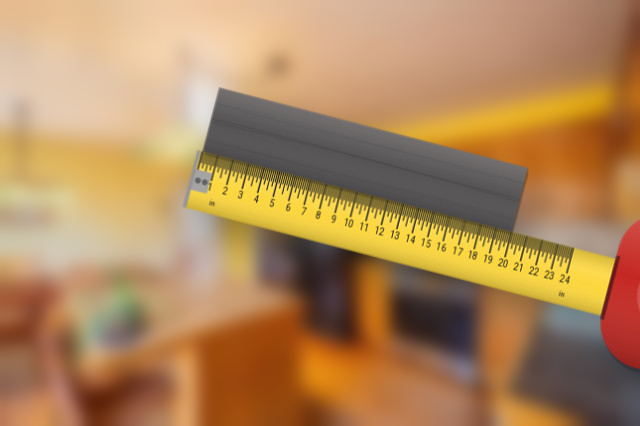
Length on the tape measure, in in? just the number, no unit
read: 20
